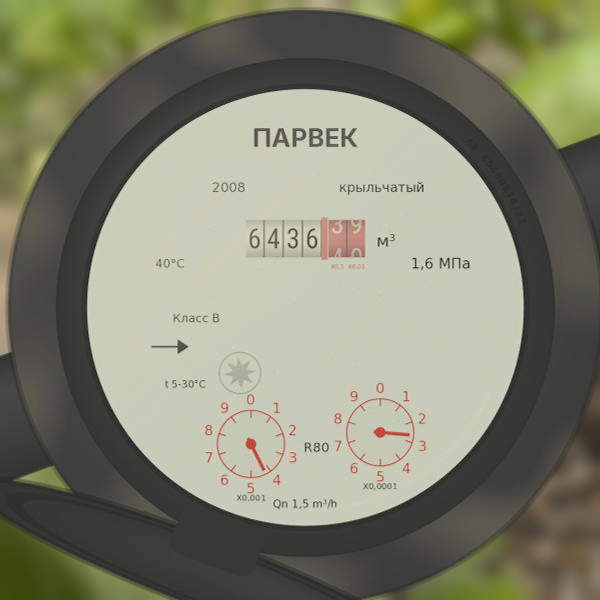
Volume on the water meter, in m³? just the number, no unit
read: 6436.3942
